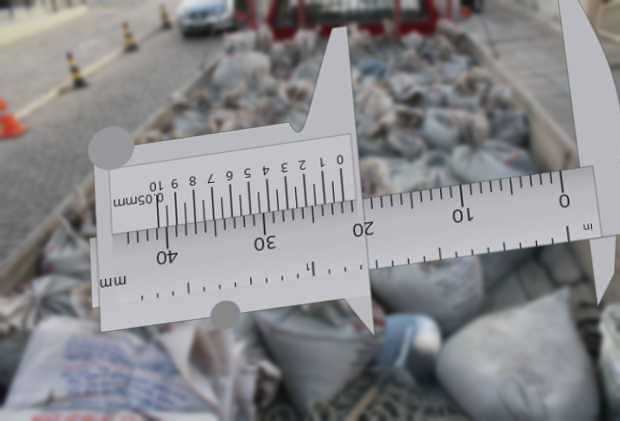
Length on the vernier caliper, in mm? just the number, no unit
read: 21.8
